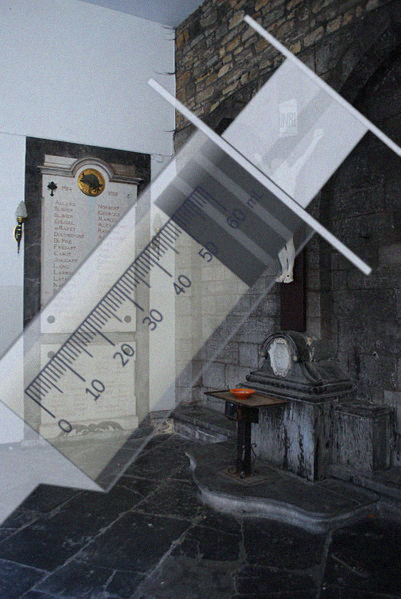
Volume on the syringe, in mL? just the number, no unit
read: 50
